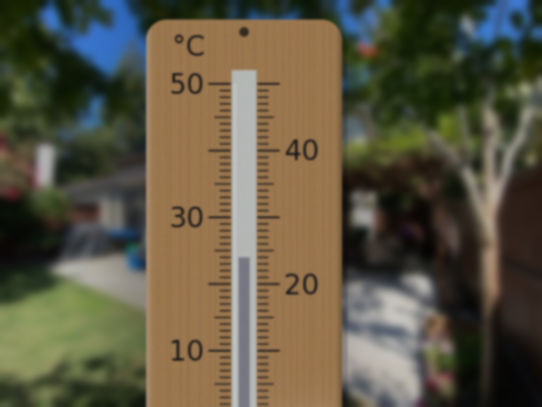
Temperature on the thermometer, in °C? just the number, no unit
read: 24
